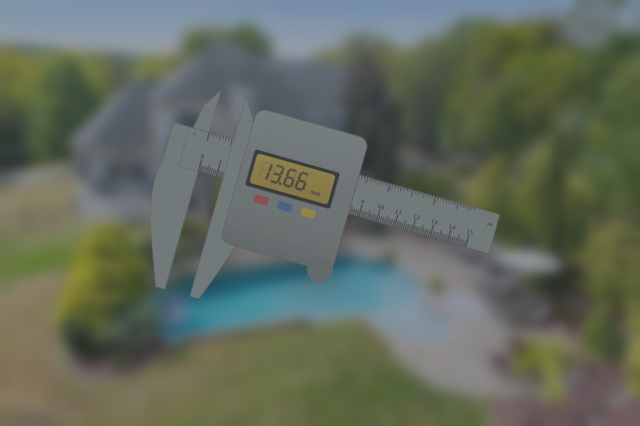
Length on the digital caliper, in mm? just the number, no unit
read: 13.66
